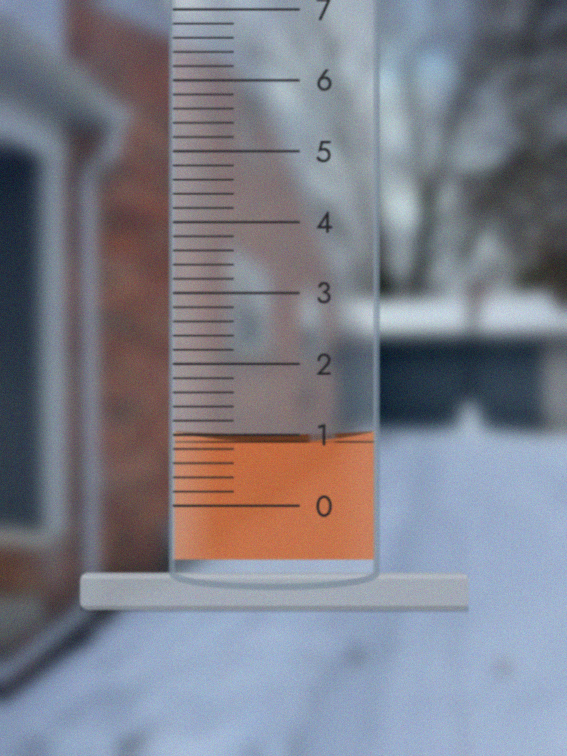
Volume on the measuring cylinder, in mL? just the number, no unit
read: 0.9
